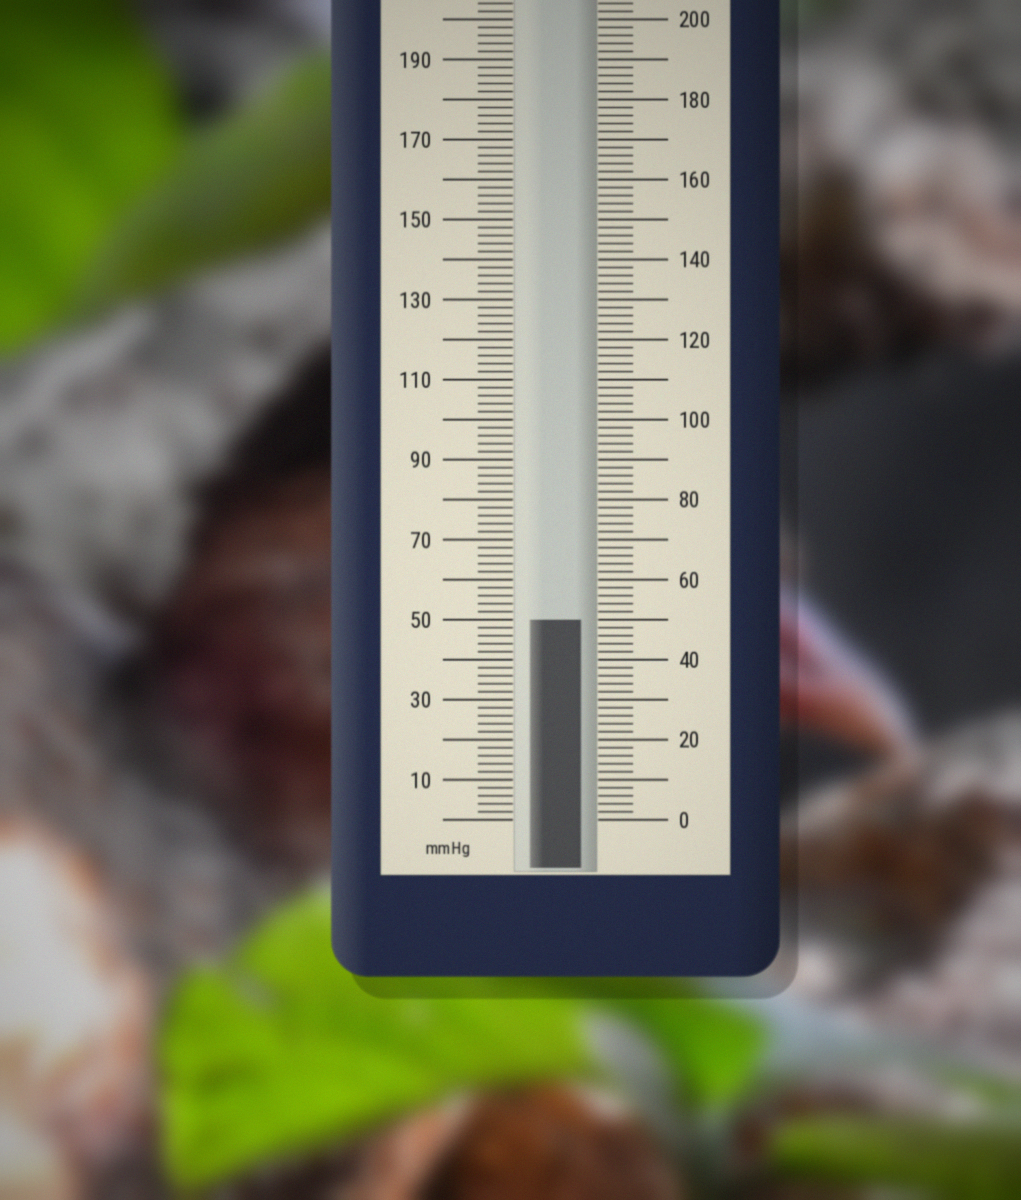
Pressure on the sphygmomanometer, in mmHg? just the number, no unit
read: 50
